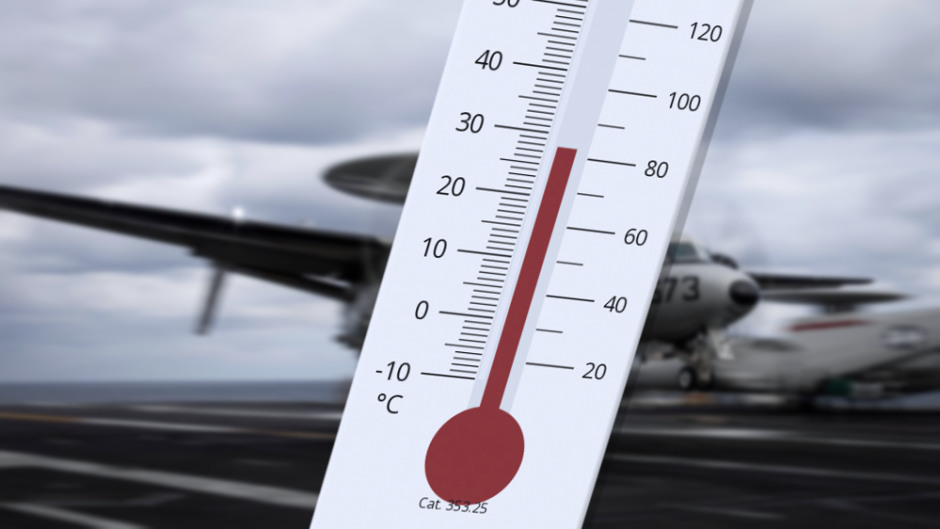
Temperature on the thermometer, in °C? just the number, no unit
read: 28
